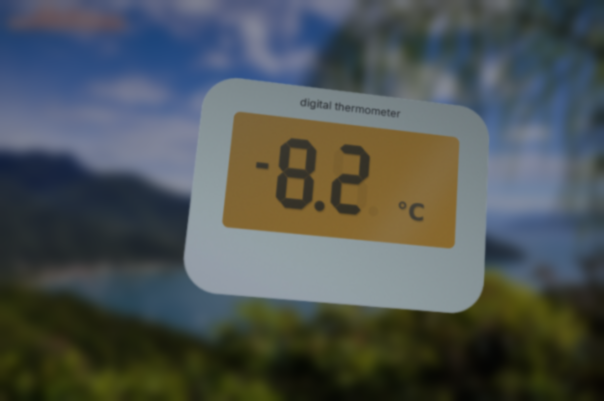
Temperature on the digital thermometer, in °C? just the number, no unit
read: -8.2
